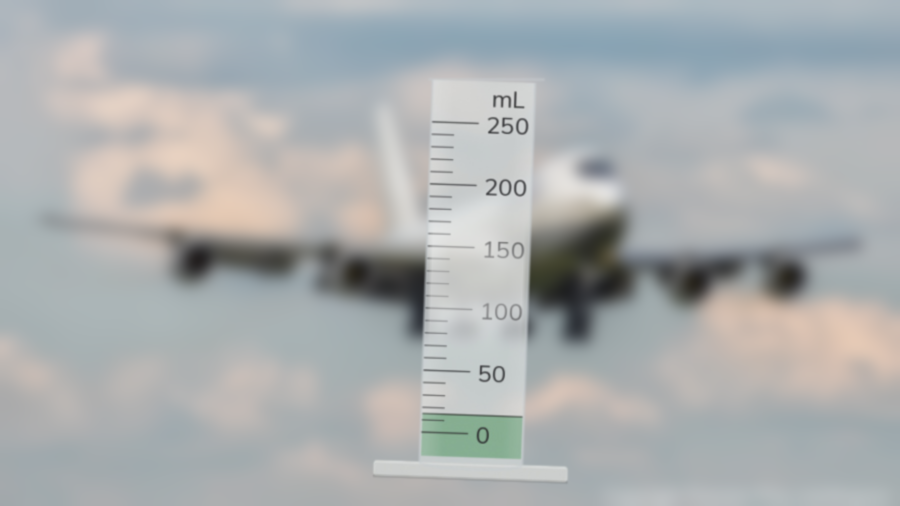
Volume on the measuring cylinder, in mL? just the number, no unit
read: 15
